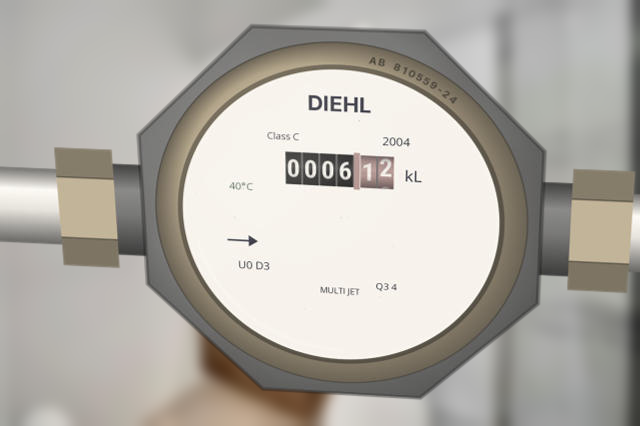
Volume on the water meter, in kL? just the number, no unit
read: 6.12
